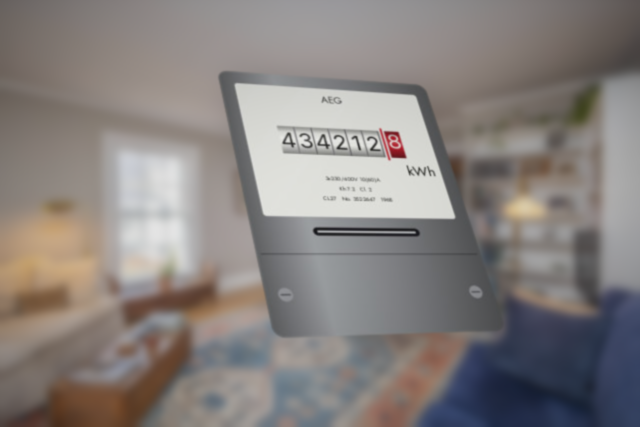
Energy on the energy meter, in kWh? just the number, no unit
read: 434212.8
